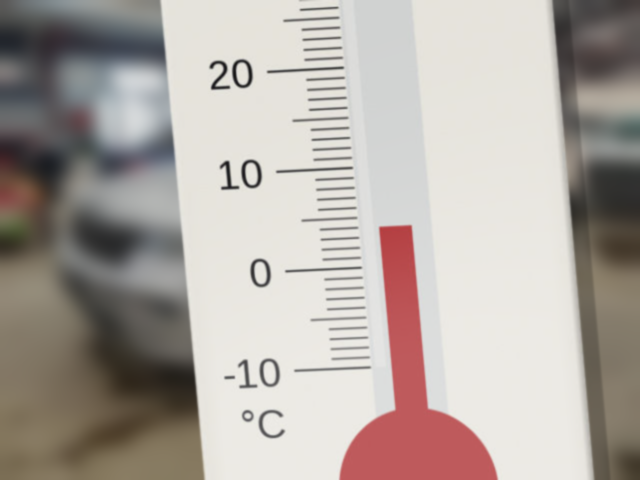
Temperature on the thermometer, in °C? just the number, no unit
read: 4
